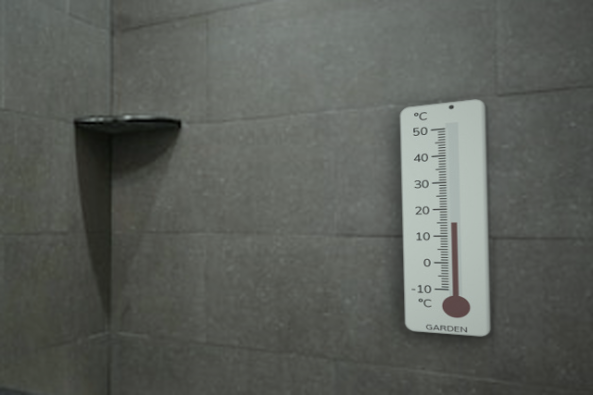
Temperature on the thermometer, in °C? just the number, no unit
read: 15
